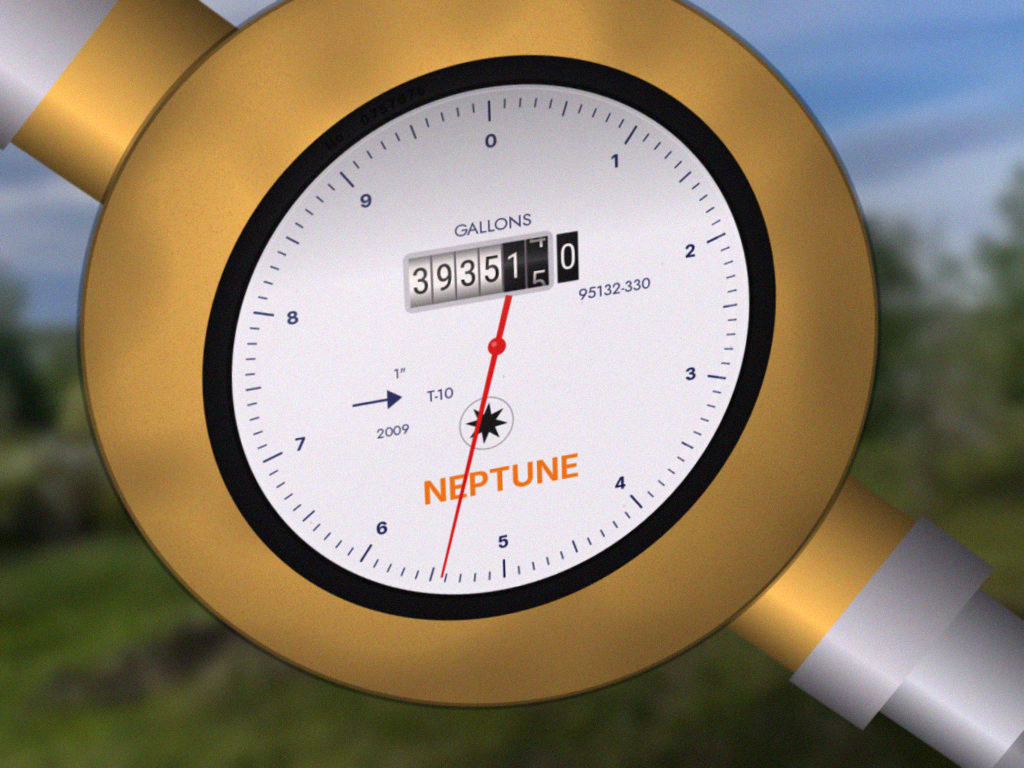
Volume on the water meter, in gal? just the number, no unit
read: 3935145.4
